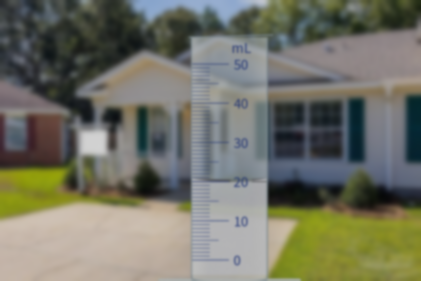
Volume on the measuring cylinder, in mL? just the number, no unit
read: 20
